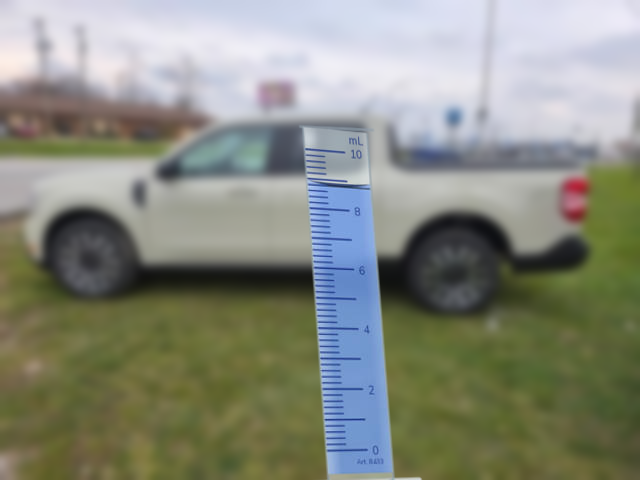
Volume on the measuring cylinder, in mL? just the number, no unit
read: 8.8
